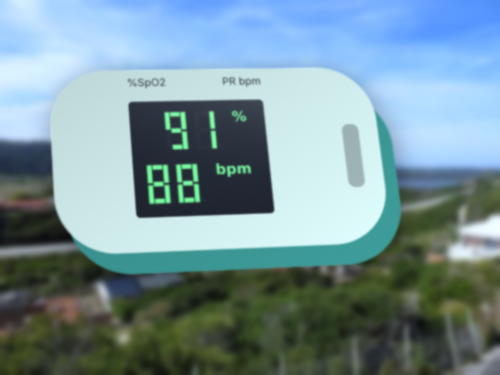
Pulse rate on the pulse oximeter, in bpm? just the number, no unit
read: 88
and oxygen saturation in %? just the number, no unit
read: 91
